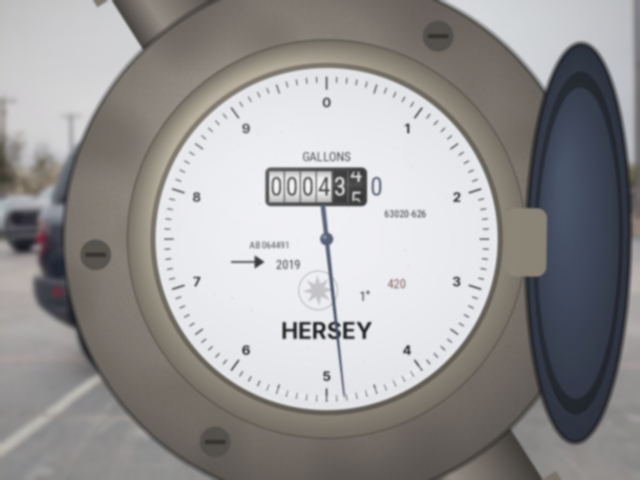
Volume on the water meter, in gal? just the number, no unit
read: 4344.8
